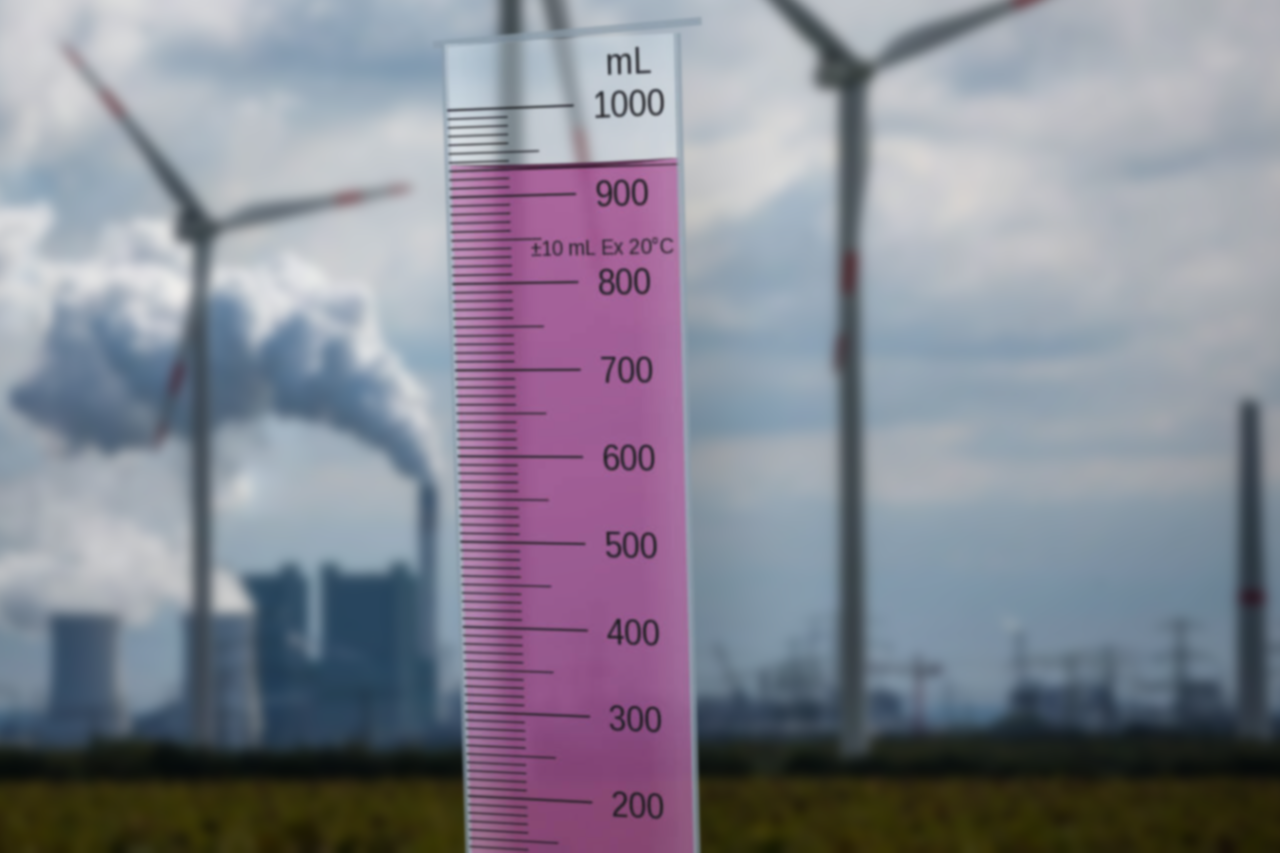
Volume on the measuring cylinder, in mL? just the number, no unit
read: 930
